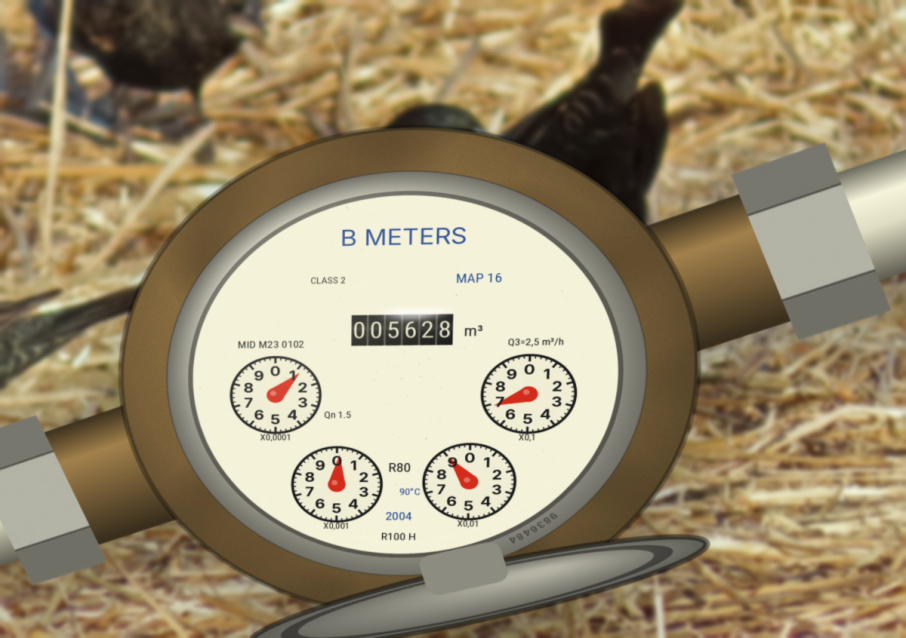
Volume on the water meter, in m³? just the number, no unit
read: 5628.6901
